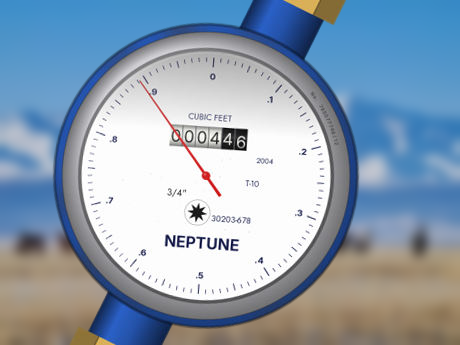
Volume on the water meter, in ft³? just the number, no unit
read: 445.89
